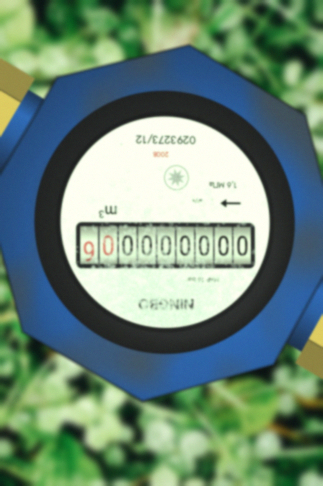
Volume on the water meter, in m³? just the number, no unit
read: 0.06
